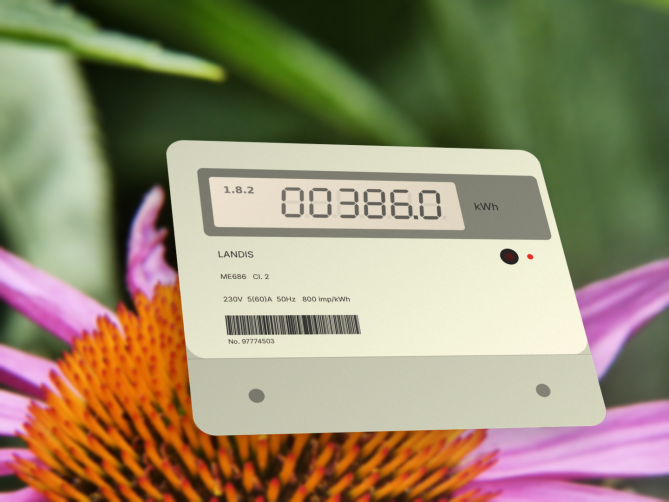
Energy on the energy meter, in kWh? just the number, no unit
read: 386.0
